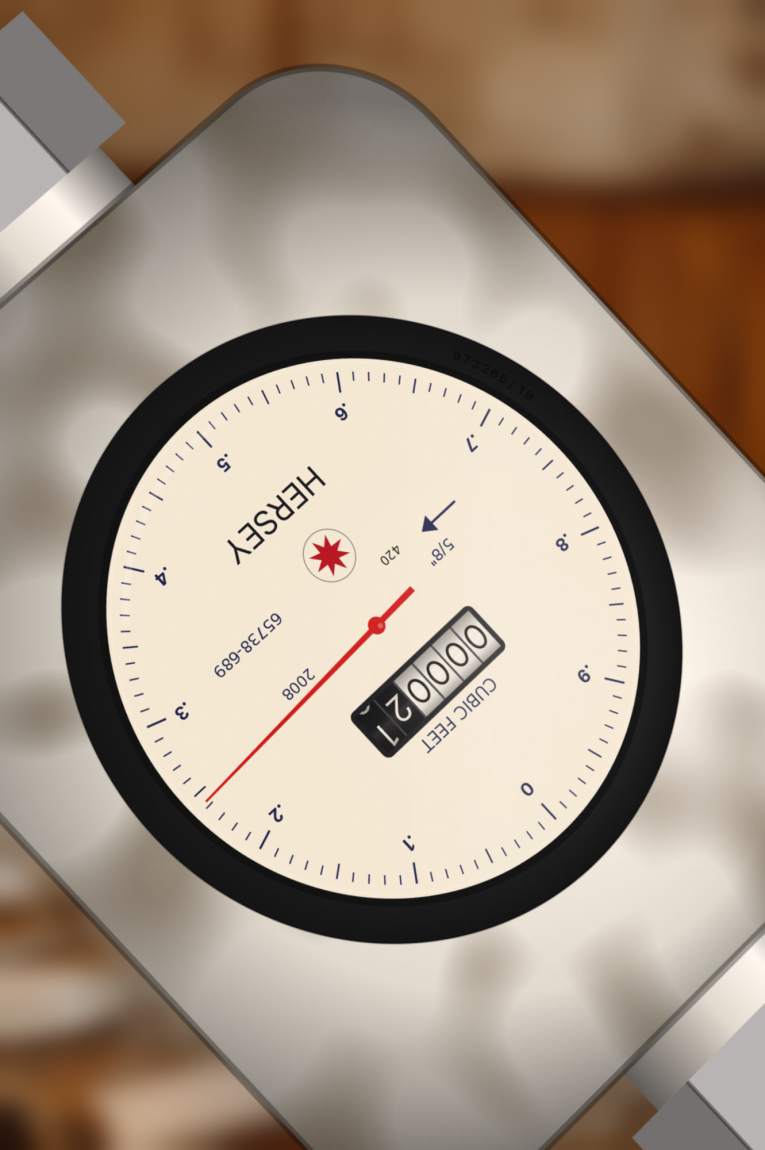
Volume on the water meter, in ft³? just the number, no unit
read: 21.24
